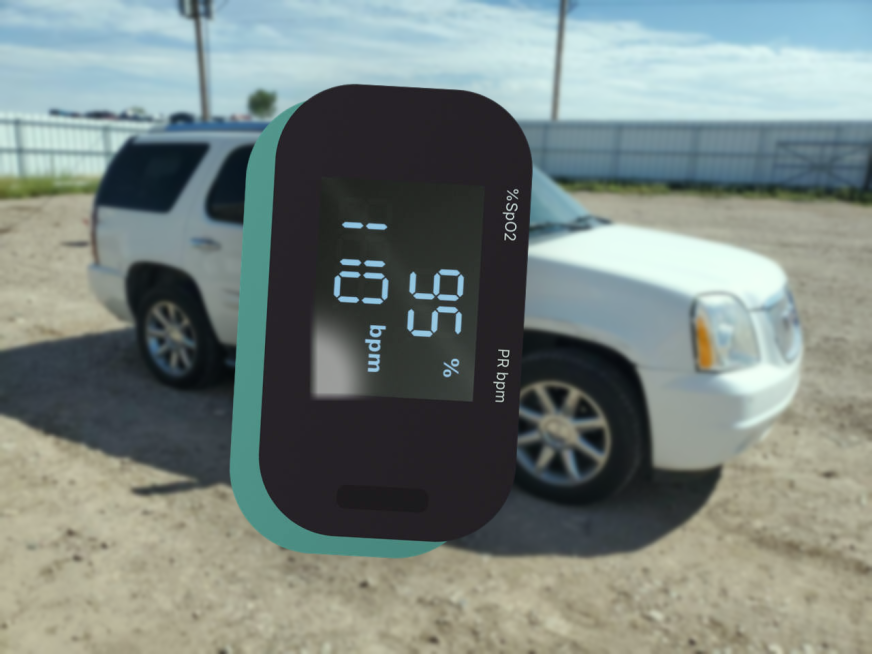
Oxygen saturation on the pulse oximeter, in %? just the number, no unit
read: 95
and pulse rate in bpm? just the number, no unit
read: 110
